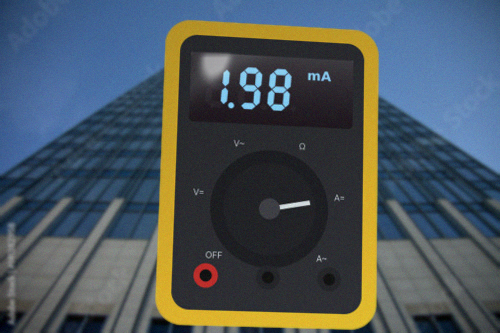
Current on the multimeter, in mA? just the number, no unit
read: 1.98
